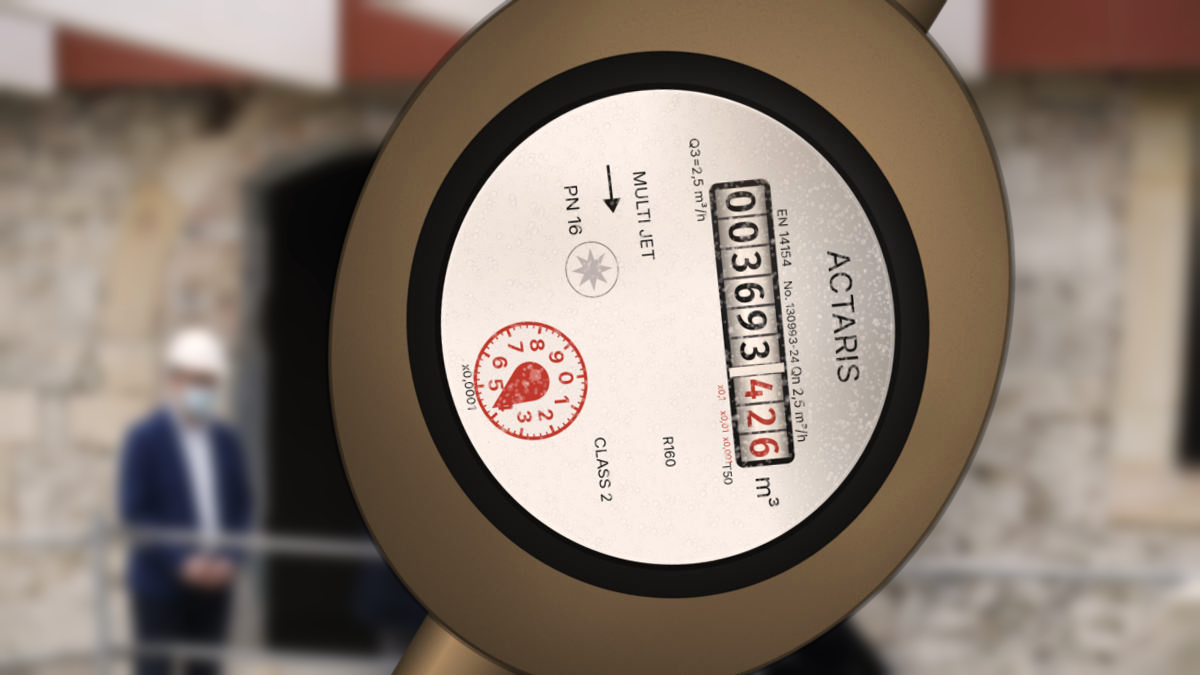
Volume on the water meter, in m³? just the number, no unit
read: 3693.4264
